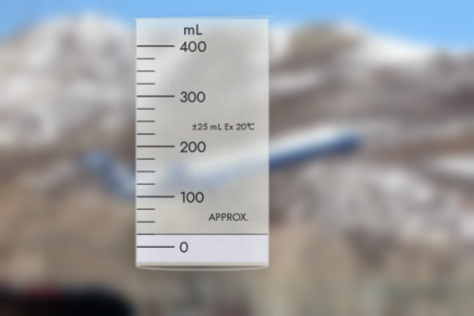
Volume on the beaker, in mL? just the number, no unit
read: 25
